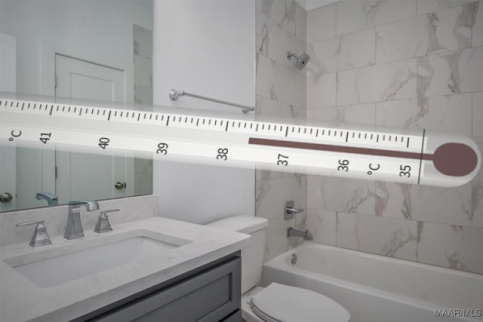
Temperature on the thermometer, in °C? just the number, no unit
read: 37.6
